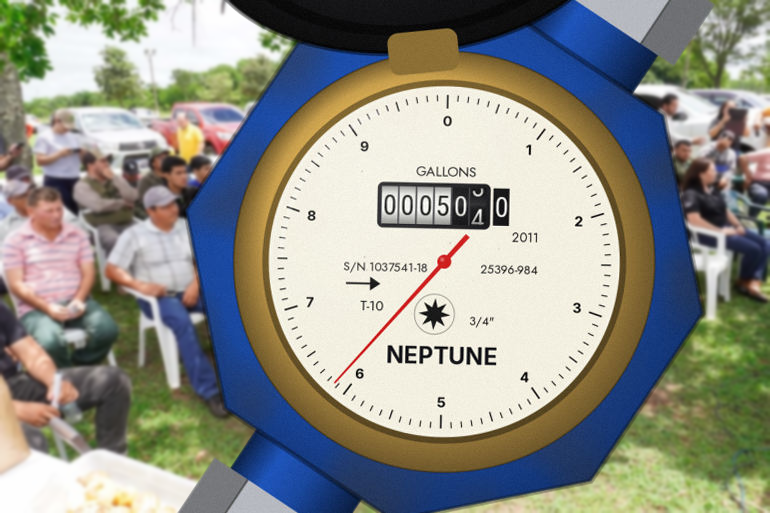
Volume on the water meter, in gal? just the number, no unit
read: 5036.1
